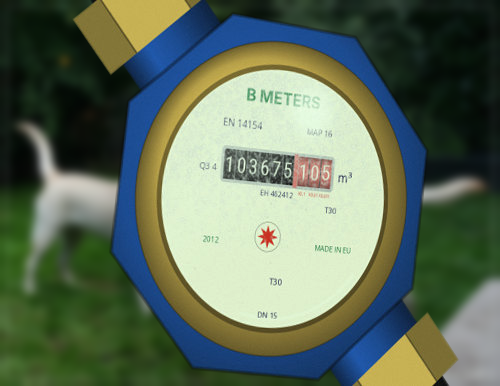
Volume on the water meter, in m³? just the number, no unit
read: 103675.105
